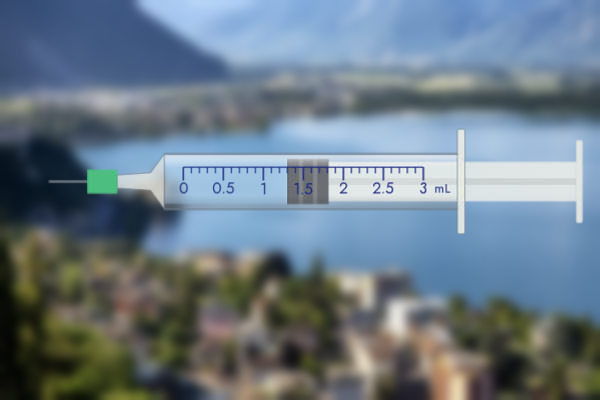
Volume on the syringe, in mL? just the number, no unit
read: 1.3
